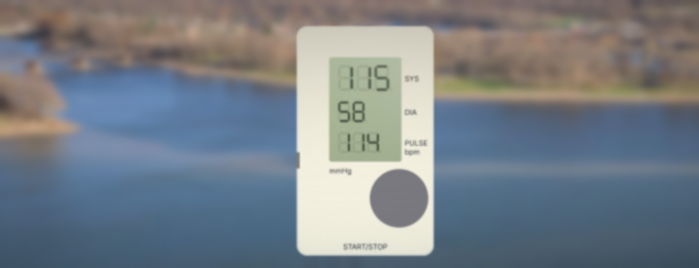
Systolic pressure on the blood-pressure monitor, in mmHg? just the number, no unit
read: 115
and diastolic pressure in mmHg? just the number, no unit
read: 58
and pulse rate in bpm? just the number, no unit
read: 114
